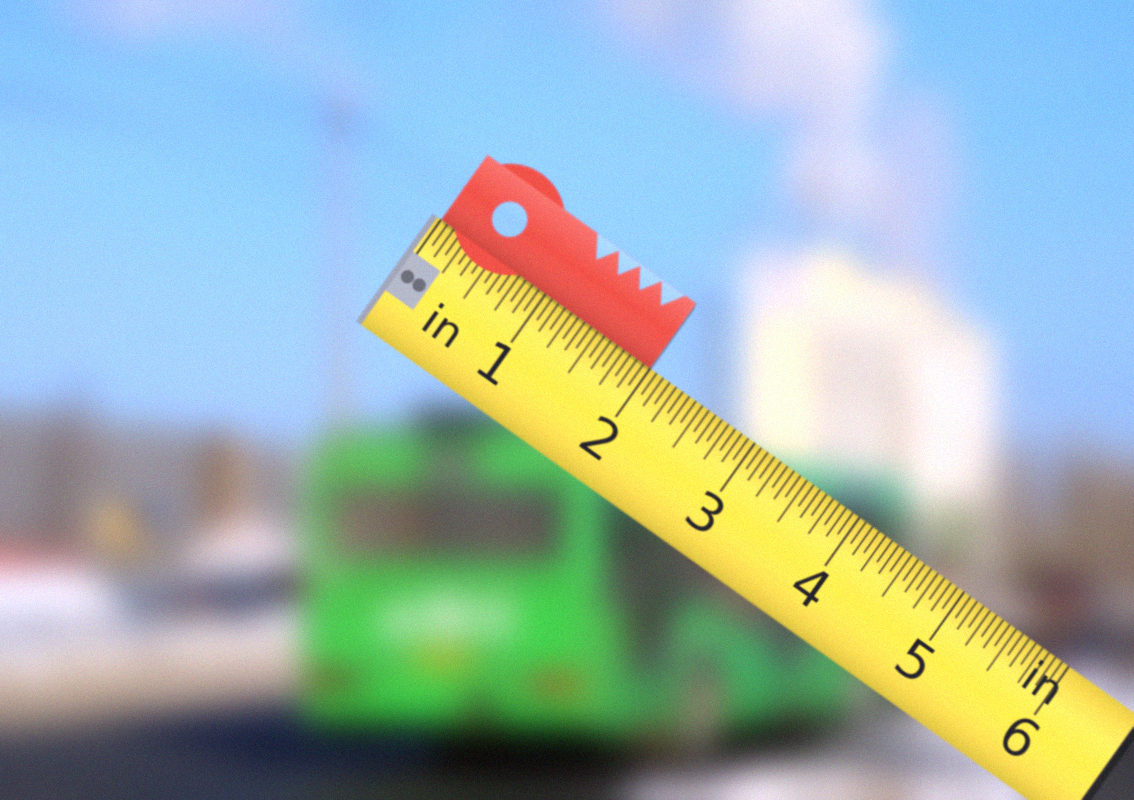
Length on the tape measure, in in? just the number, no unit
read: 2
